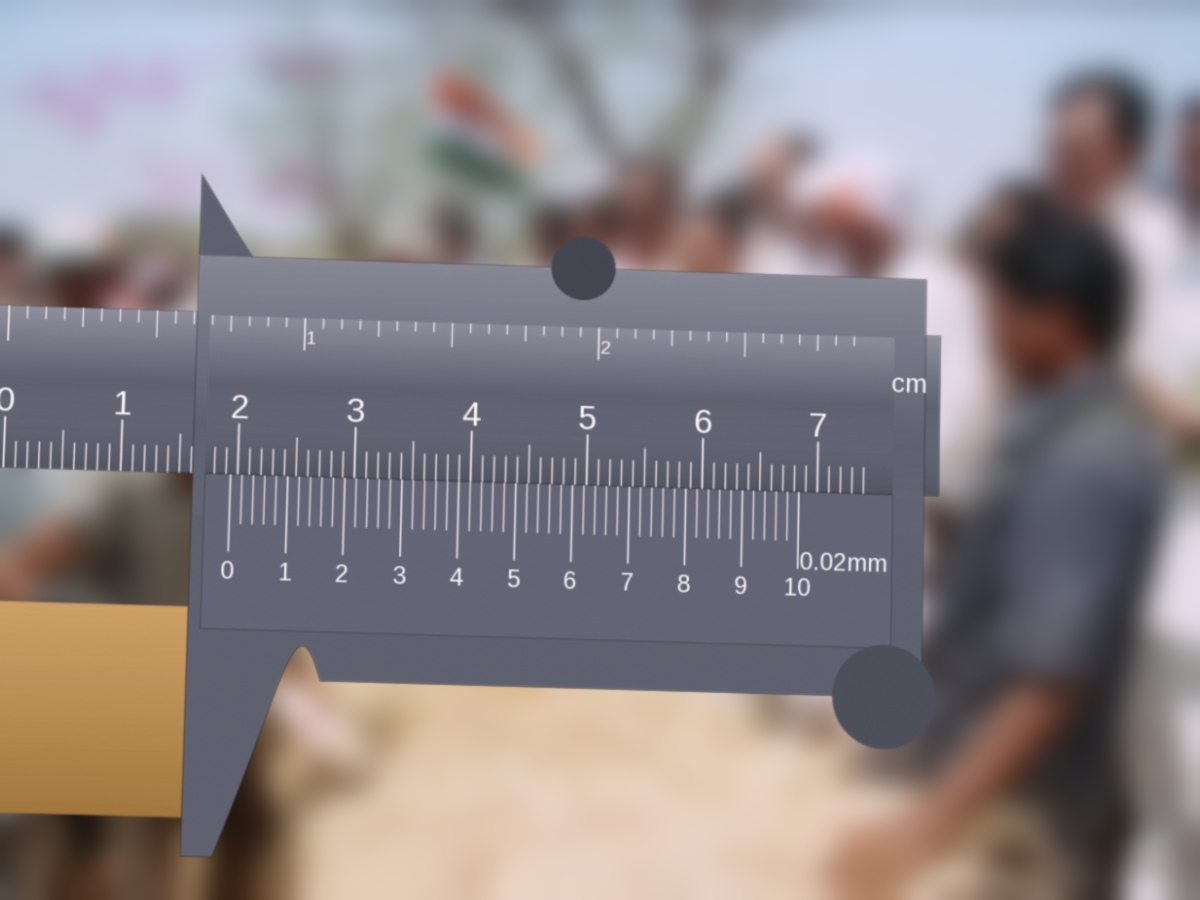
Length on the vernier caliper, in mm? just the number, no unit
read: 19.4
